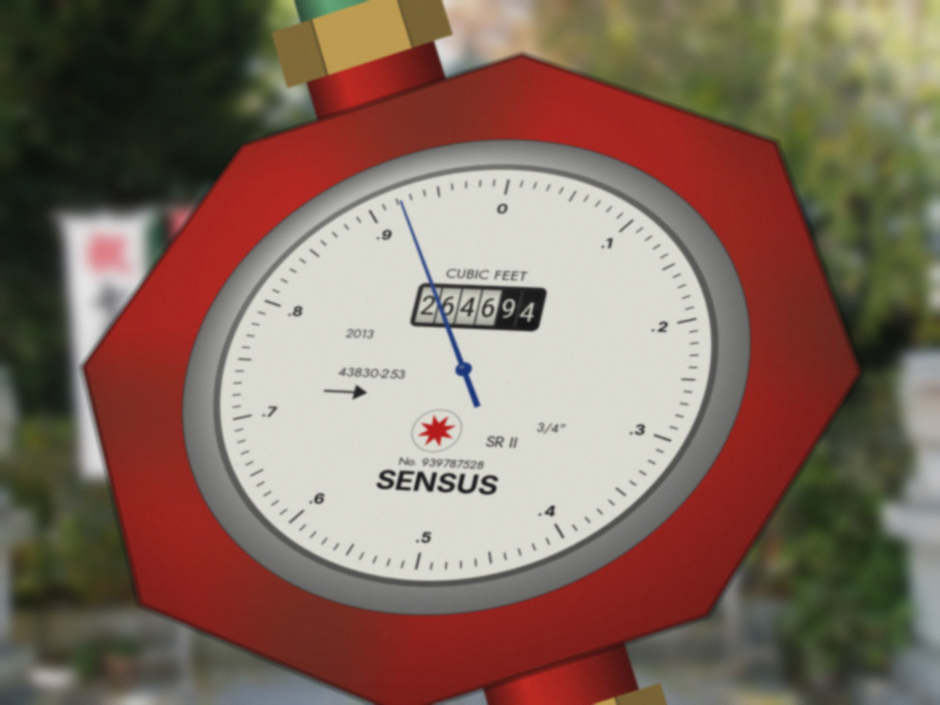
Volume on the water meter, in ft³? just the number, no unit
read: 264693.92
